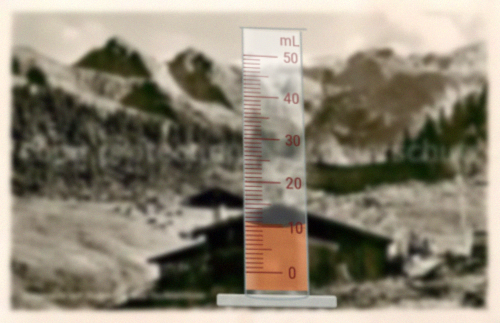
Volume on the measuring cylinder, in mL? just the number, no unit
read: 10
